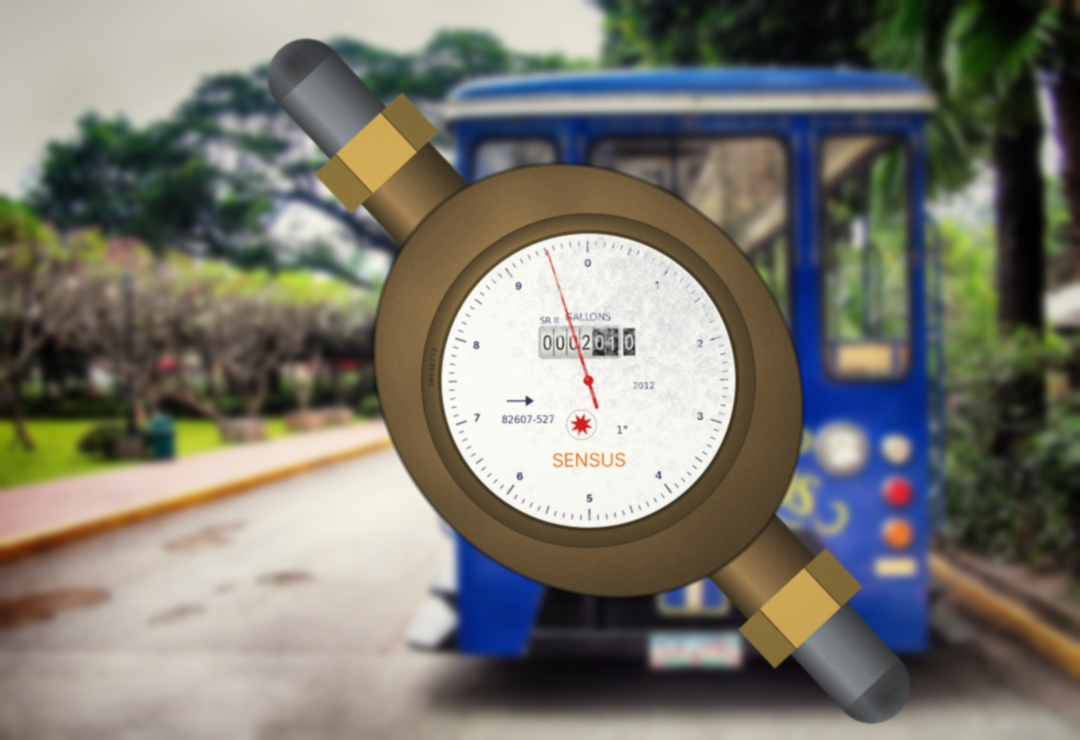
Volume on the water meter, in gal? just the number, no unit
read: 2009.5
